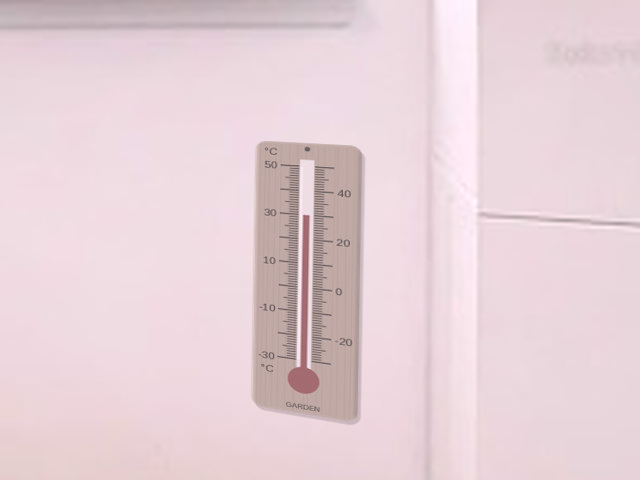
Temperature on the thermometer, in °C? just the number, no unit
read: 30
